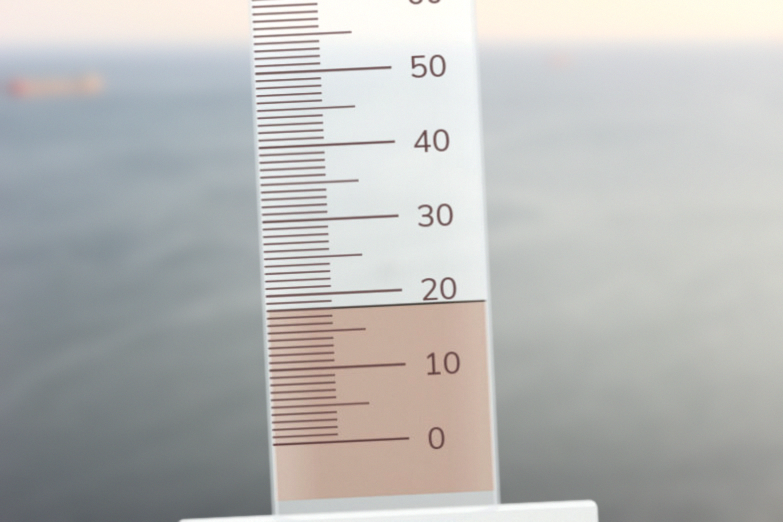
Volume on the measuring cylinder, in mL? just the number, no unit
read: 18
